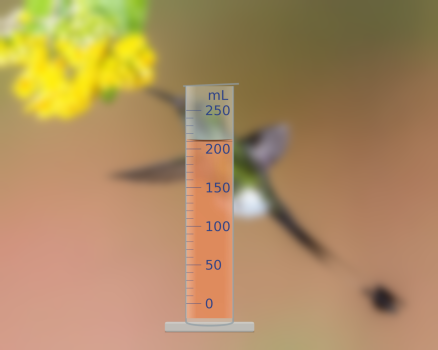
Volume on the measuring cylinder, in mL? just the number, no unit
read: 210
